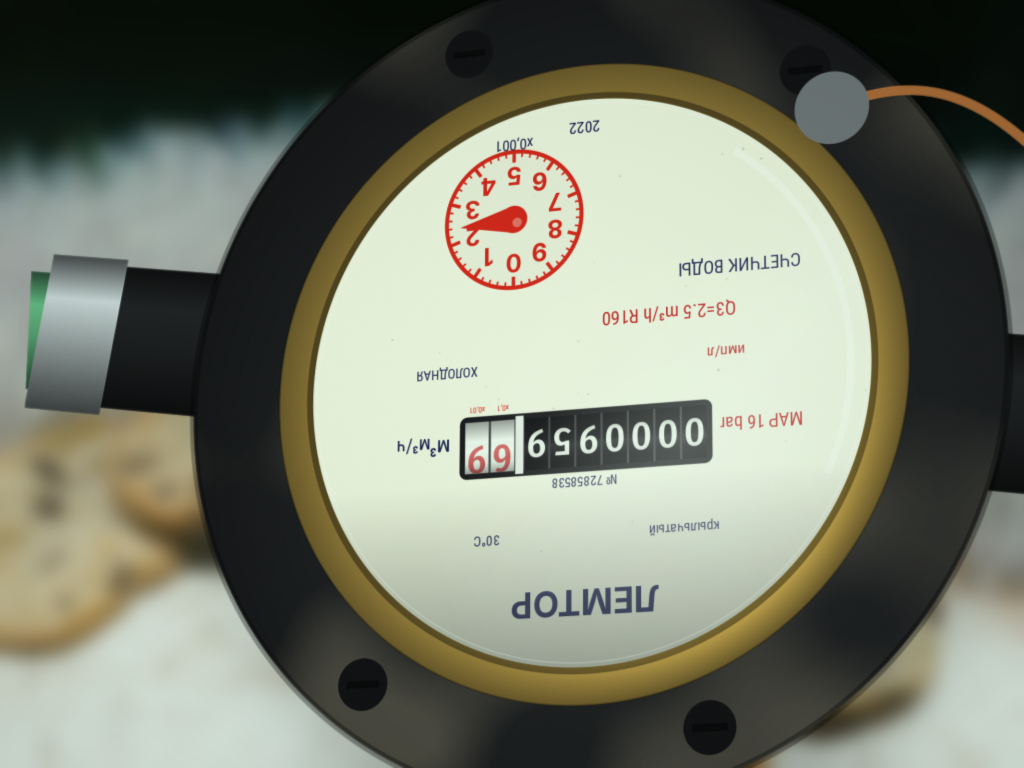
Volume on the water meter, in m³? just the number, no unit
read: 959.692
